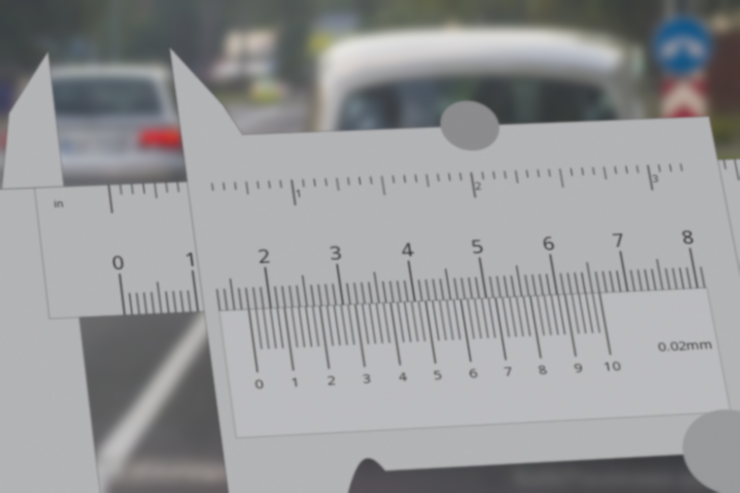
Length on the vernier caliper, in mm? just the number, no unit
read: 17.0
